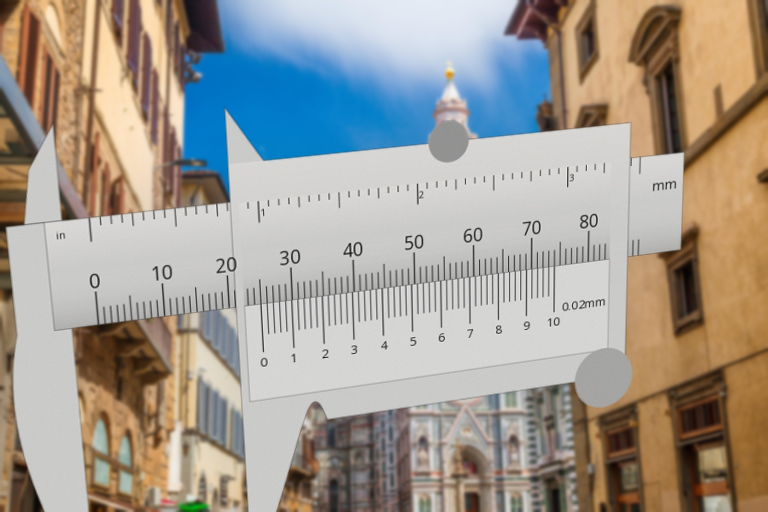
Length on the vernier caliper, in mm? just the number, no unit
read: 25.0
